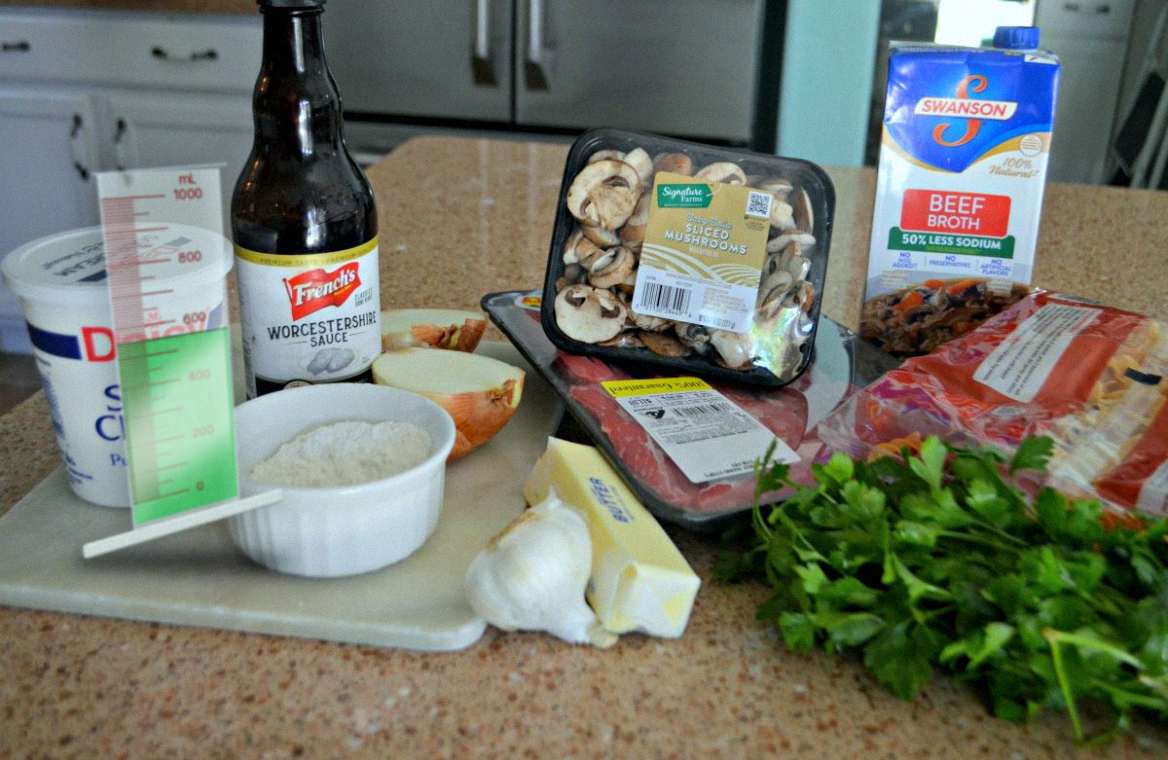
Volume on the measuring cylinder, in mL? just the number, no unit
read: 550
